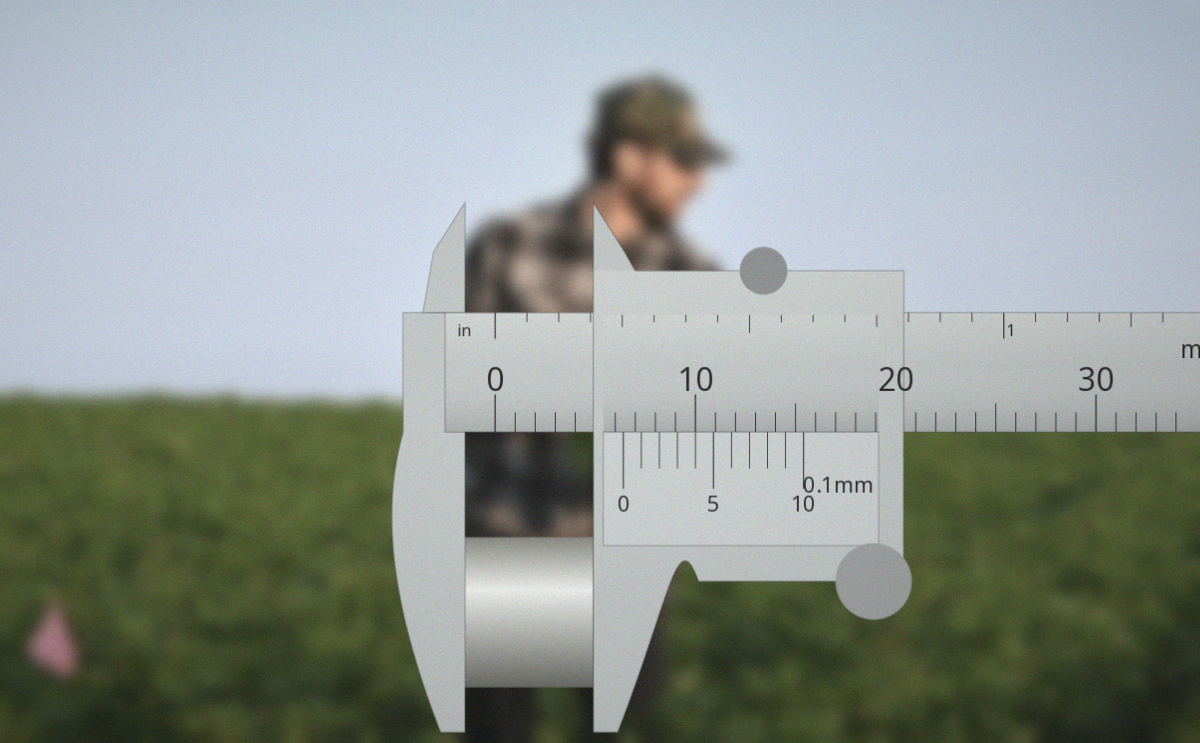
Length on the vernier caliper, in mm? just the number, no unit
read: 6.4
